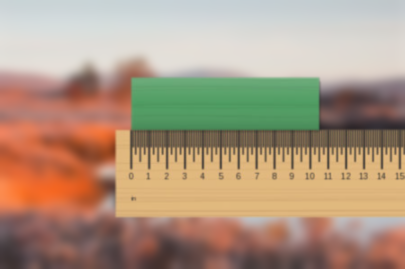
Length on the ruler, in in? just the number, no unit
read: 10.5
